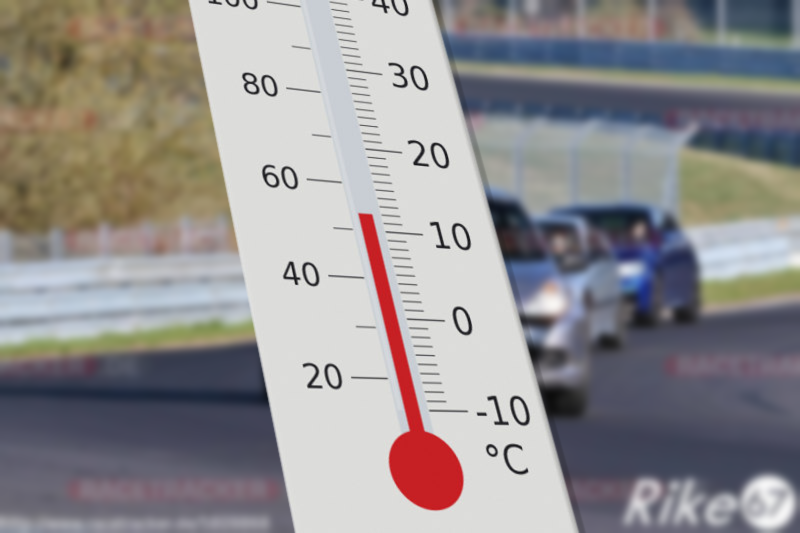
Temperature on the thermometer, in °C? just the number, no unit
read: 12
